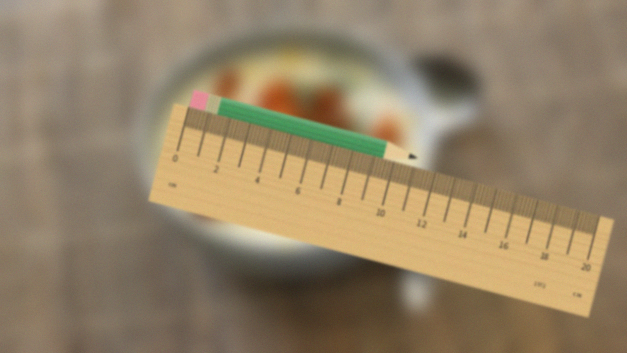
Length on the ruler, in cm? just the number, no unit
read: 11
